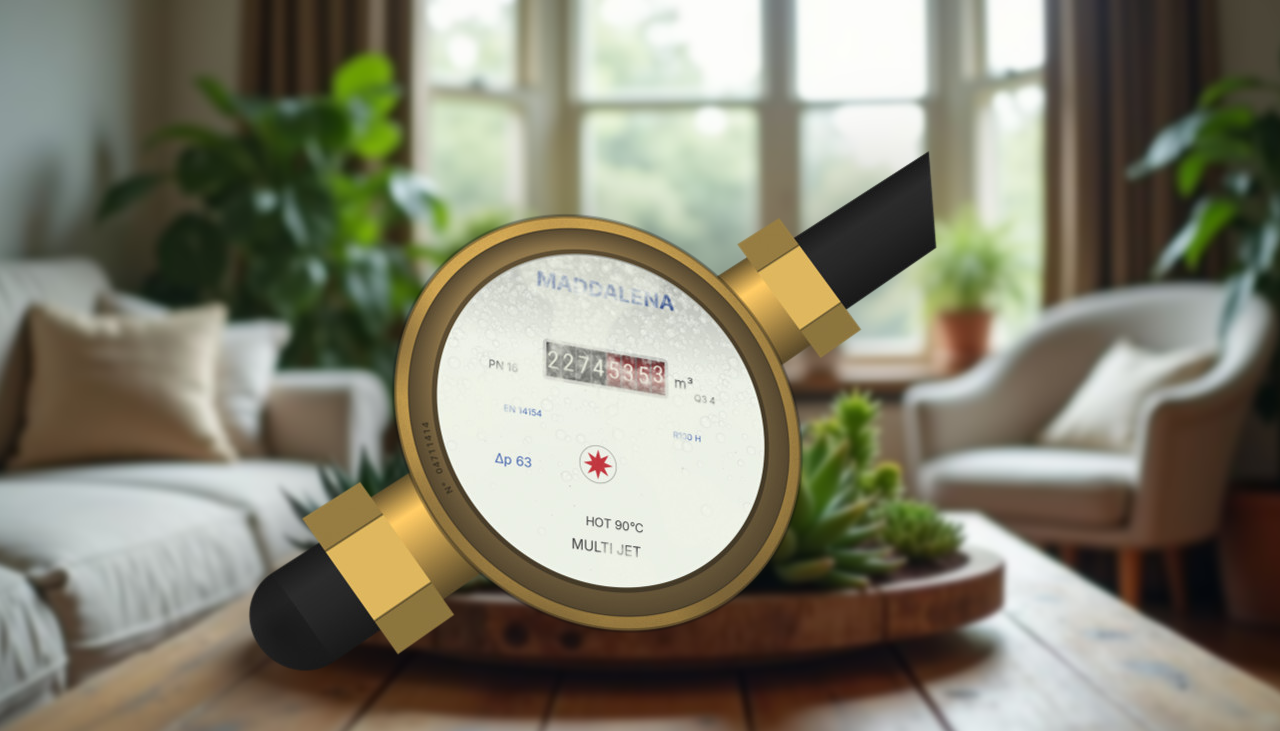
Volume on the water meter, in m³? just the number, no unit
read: 2274.5353
